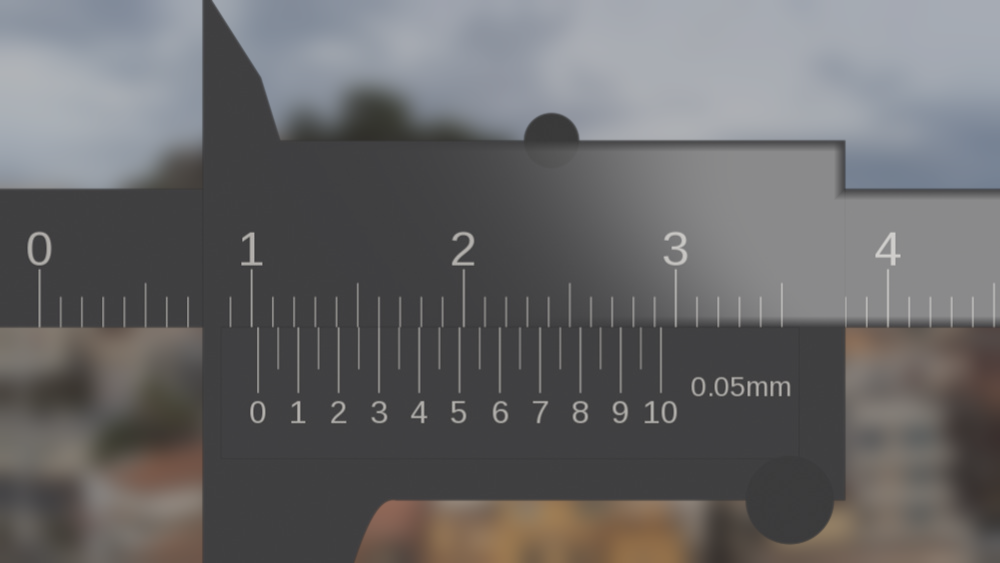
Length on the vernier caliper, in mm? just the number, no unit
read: 10.3
